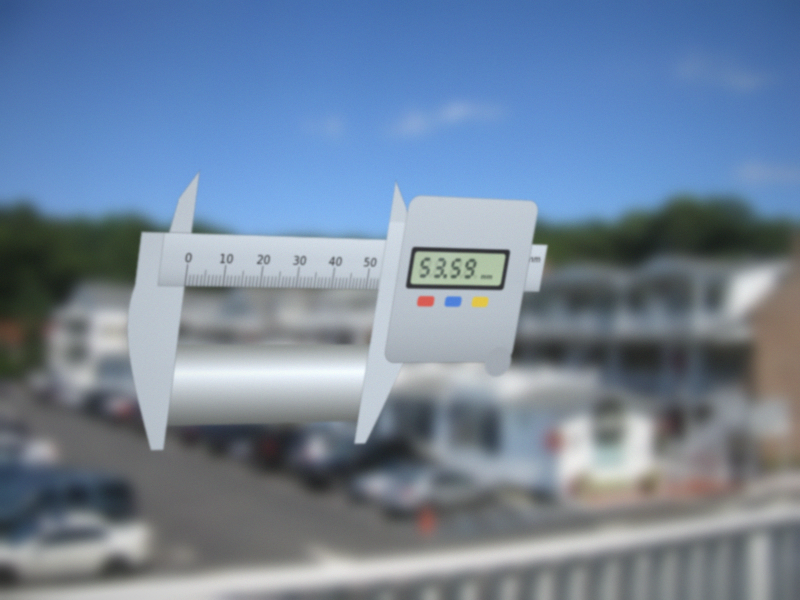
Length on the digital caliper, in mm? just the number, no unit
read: 53.59
